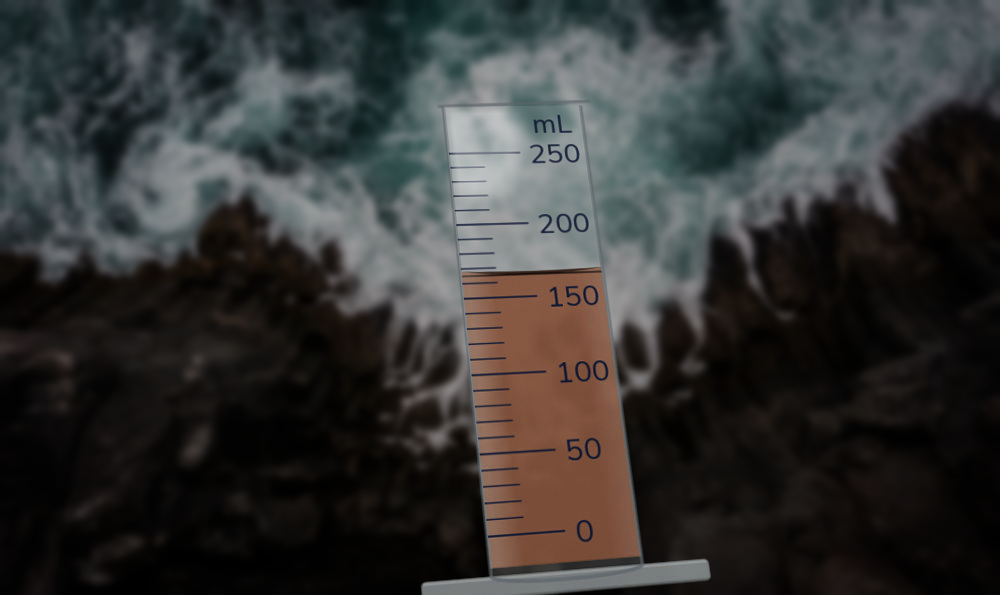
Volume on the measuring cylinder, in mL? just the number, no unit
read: 165
